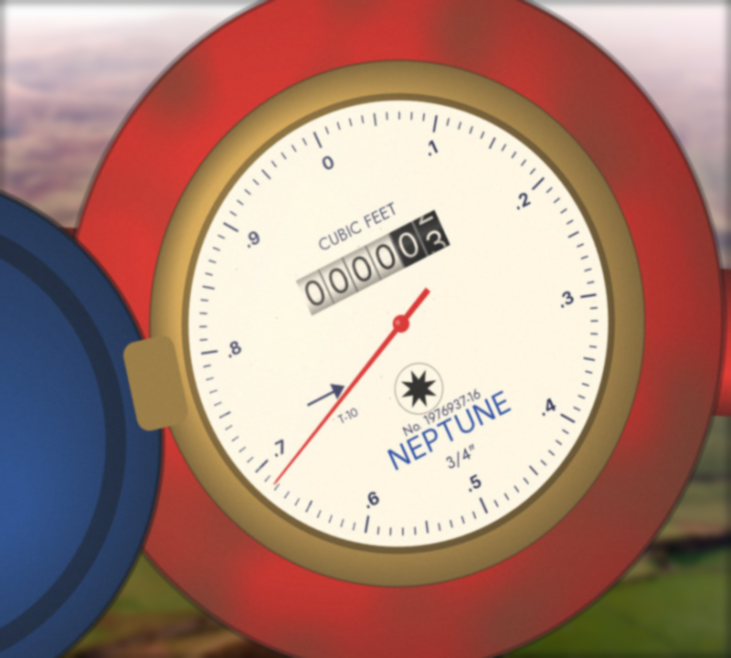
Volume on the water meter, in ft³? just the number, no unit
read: 2.68
